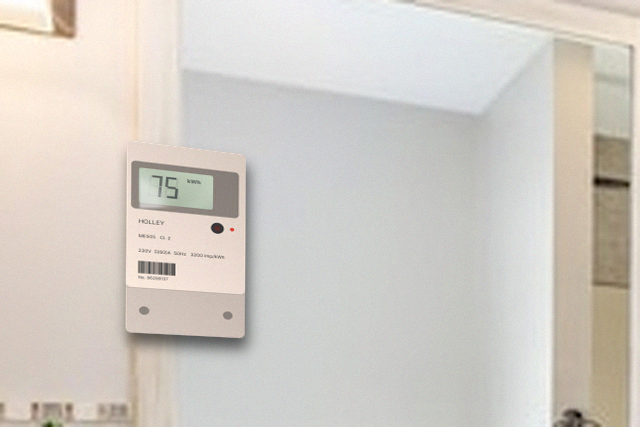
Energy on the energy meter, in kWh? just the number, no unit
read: 75
